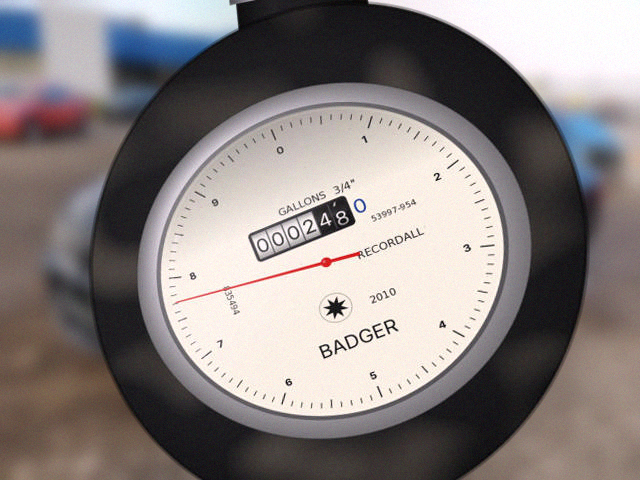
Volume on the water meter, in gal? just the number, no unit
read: 2477.7
